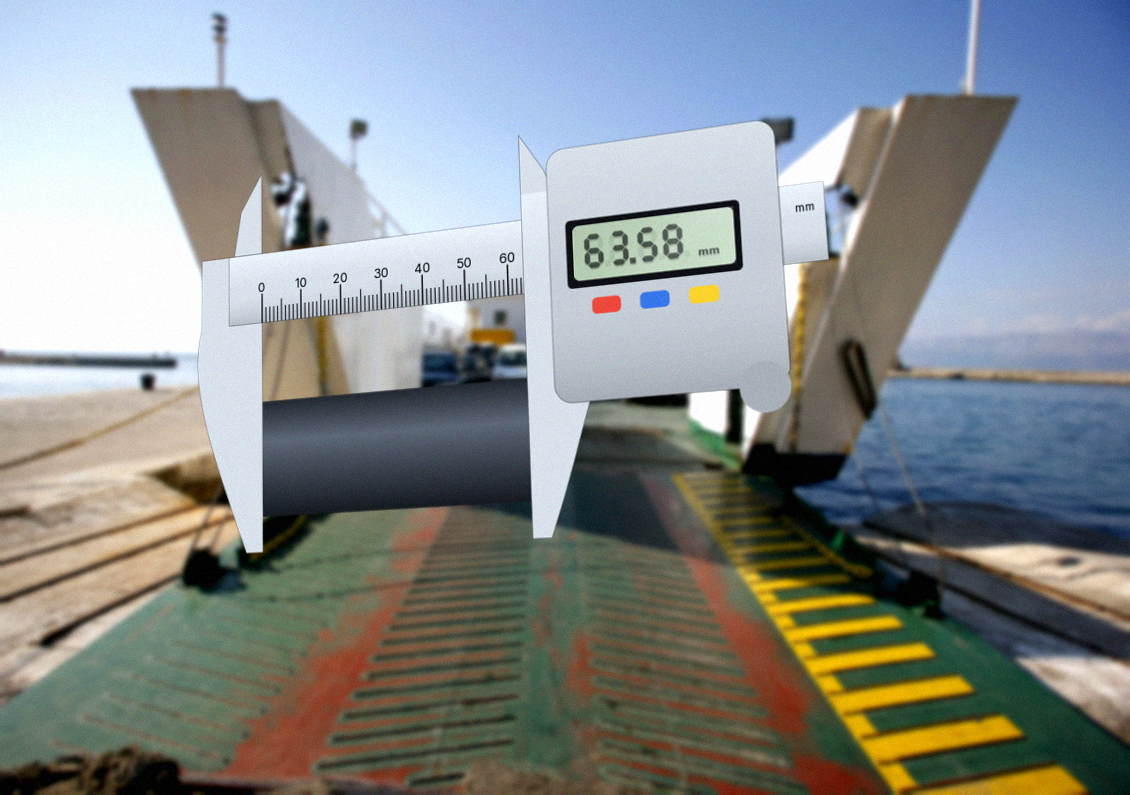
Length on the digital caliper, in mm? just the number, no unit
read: 63.58
